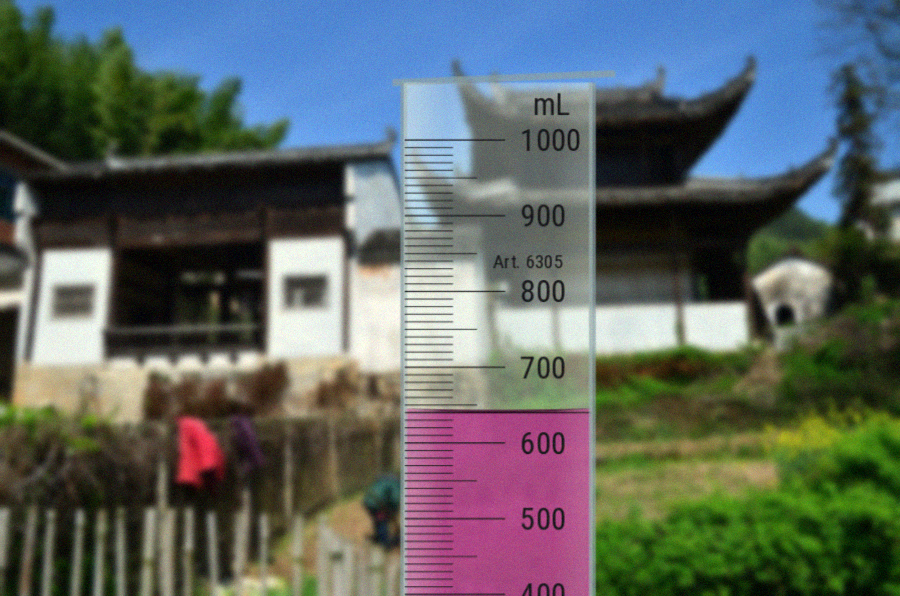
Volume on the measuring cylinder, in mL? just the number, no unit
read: 640
